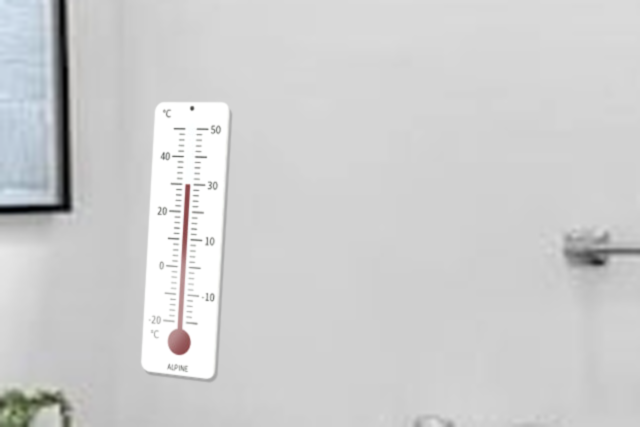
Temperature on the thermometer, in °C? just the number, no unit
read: 30
